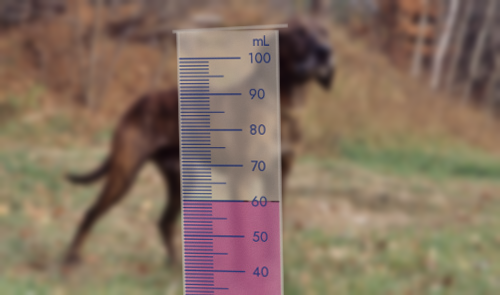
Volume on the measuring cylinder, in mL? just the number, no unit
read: 60
